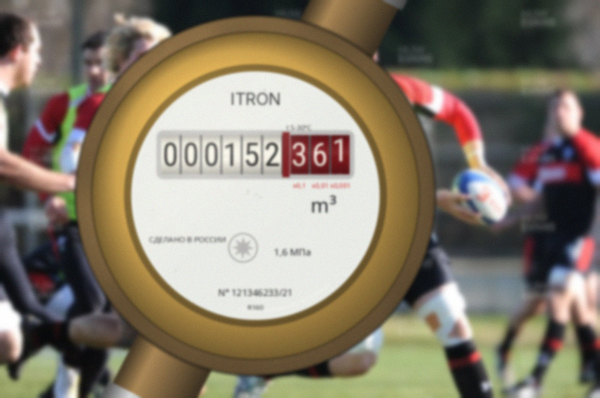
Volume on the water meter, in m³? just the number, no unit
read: 152.361
